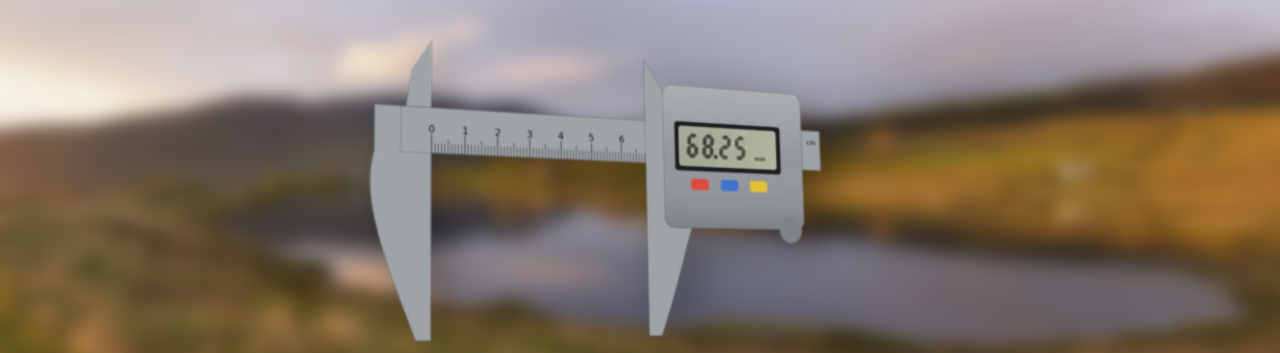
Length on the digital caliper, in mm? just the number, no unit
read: 68.25
